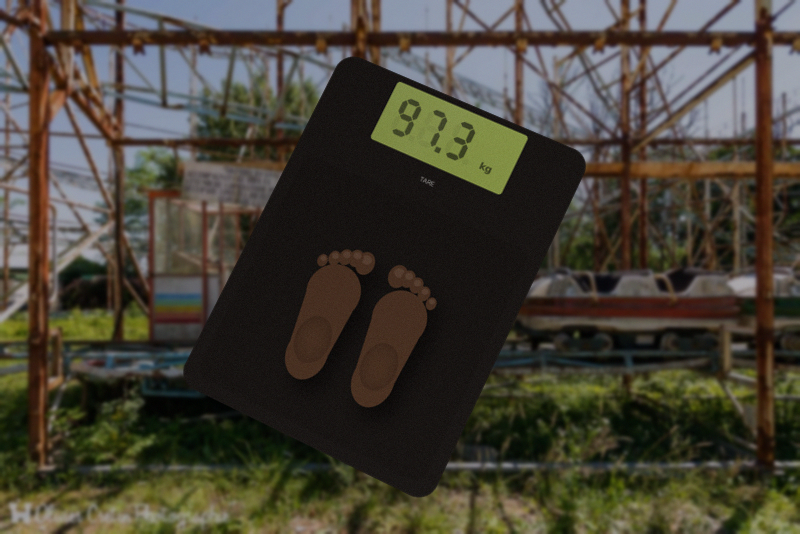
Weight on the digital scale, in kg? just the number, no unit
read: 97.3
